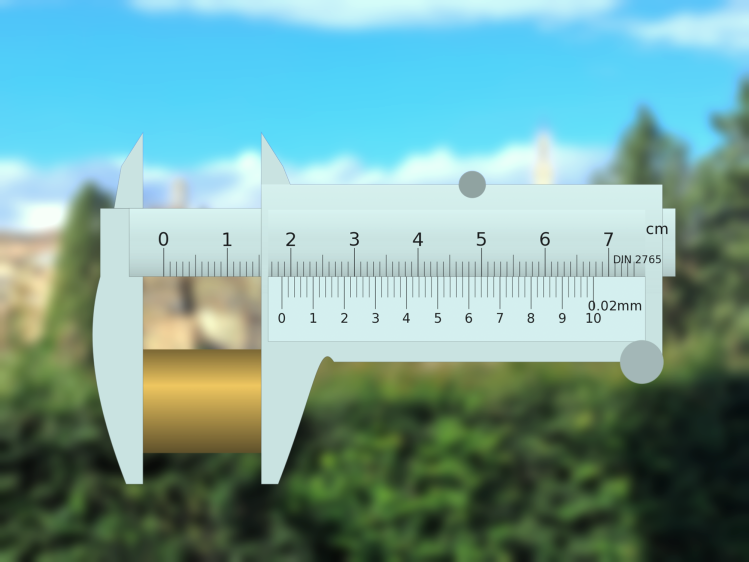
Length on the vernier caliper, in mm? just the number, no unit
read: 18.6
